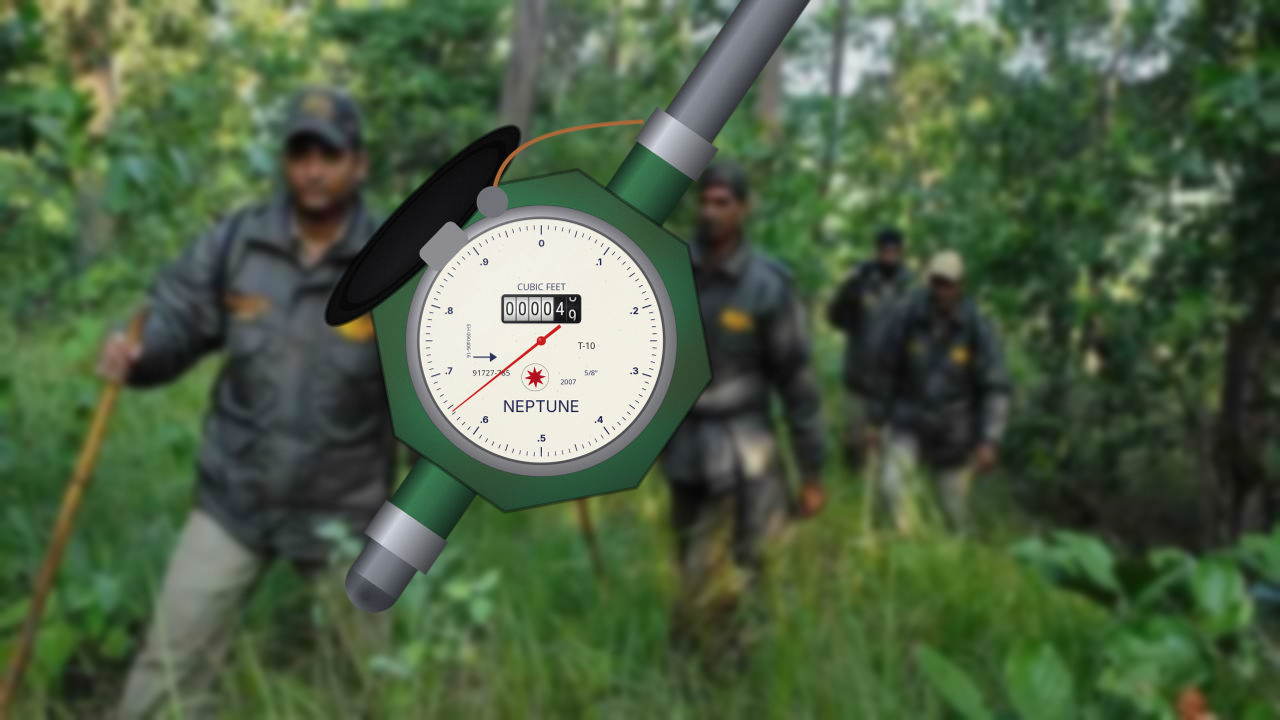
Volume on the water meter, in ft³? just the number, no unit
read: 48.64
